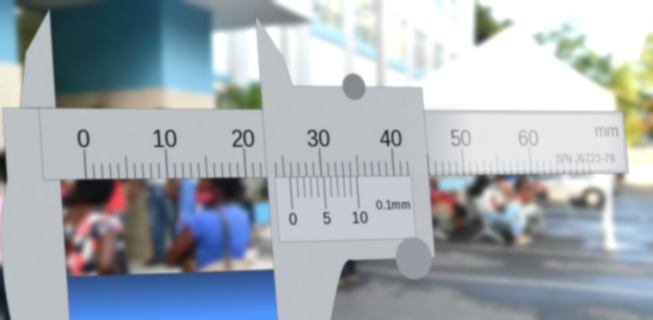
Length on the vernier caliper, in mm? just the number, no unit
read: 25.8
